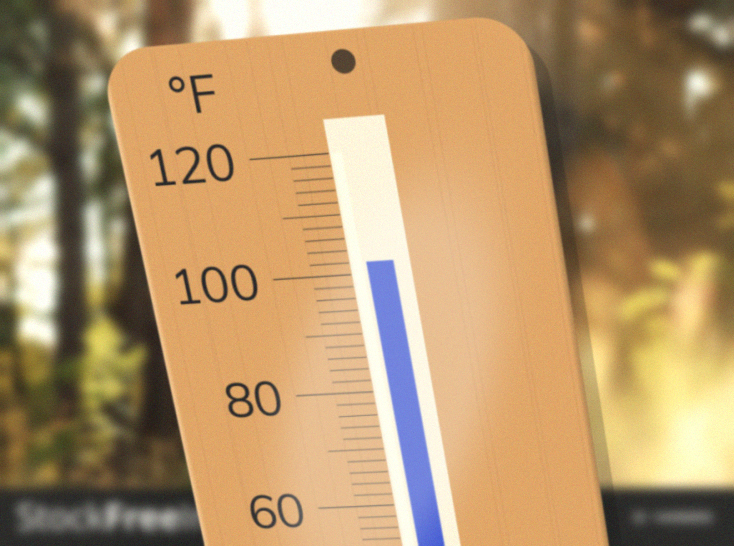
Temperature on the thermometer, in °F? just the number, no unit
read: 102
